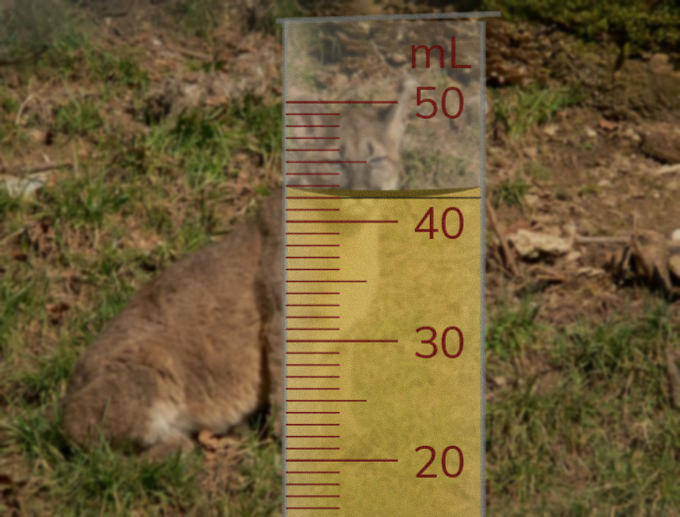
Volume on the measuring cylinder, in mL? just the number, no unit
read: 42
